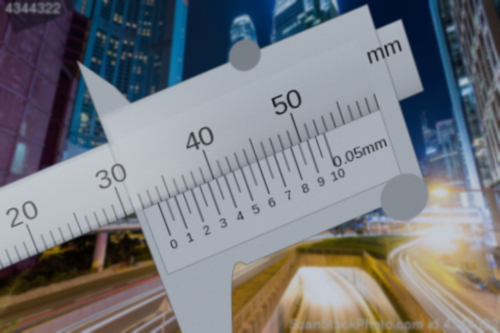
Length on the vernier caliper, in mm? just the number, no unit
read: 33.6
